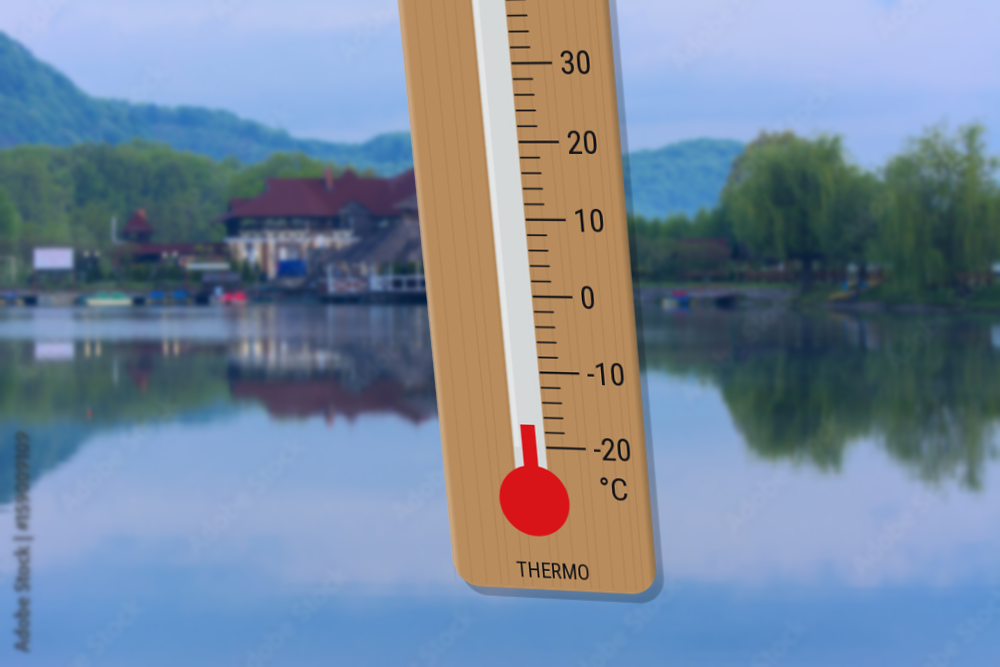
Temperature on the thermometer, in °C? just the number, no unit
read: -17
